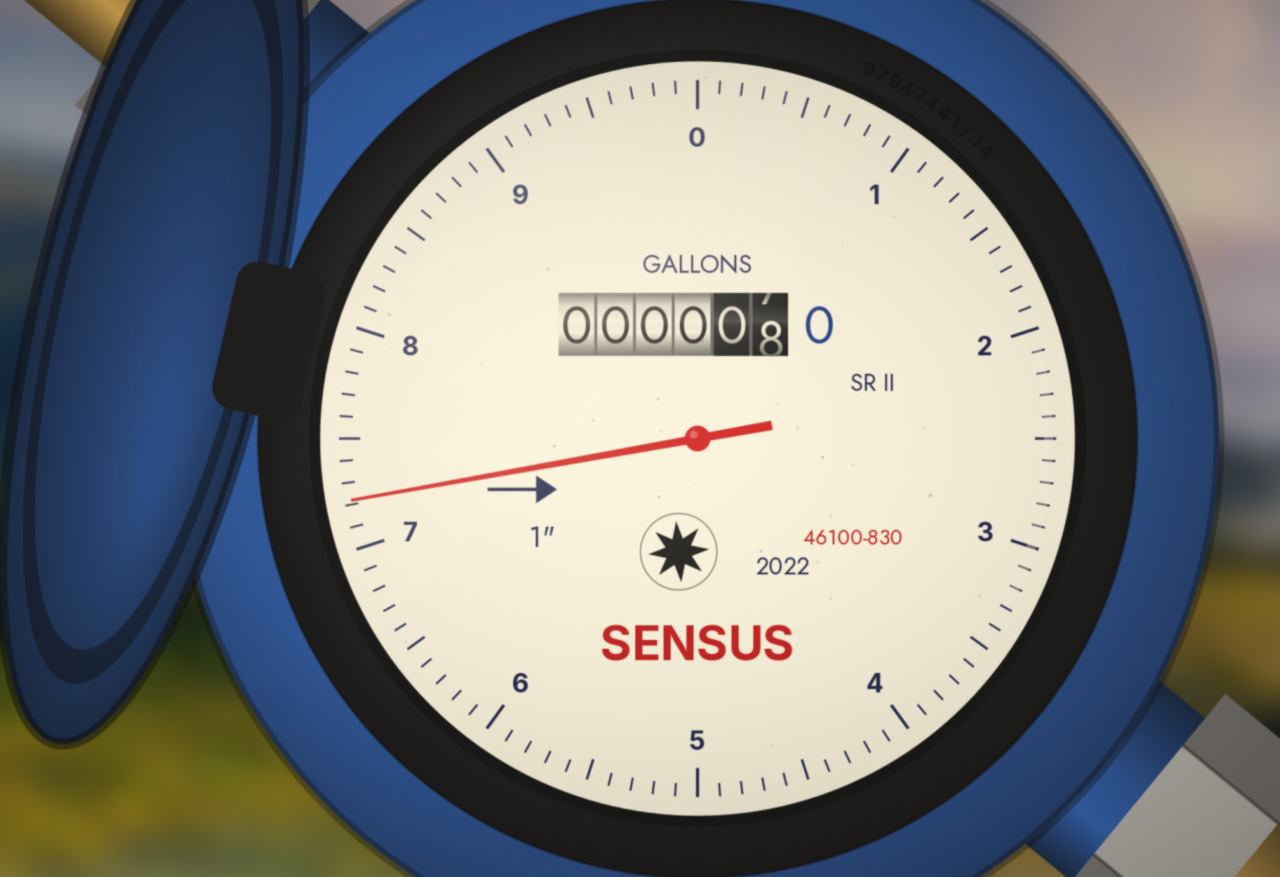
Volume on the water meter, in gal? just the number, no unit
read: 77.2
